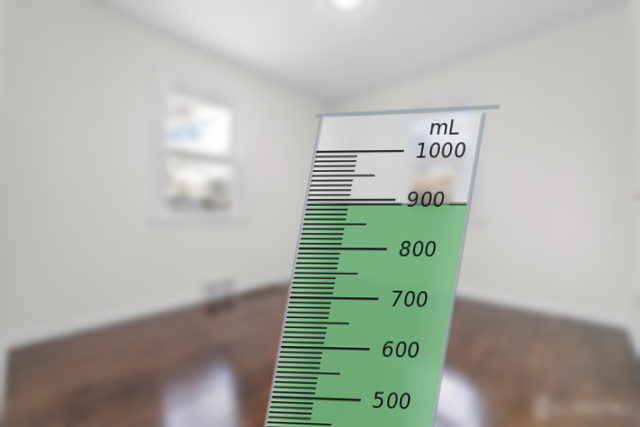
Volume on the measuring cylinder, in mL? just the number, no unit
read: 890
